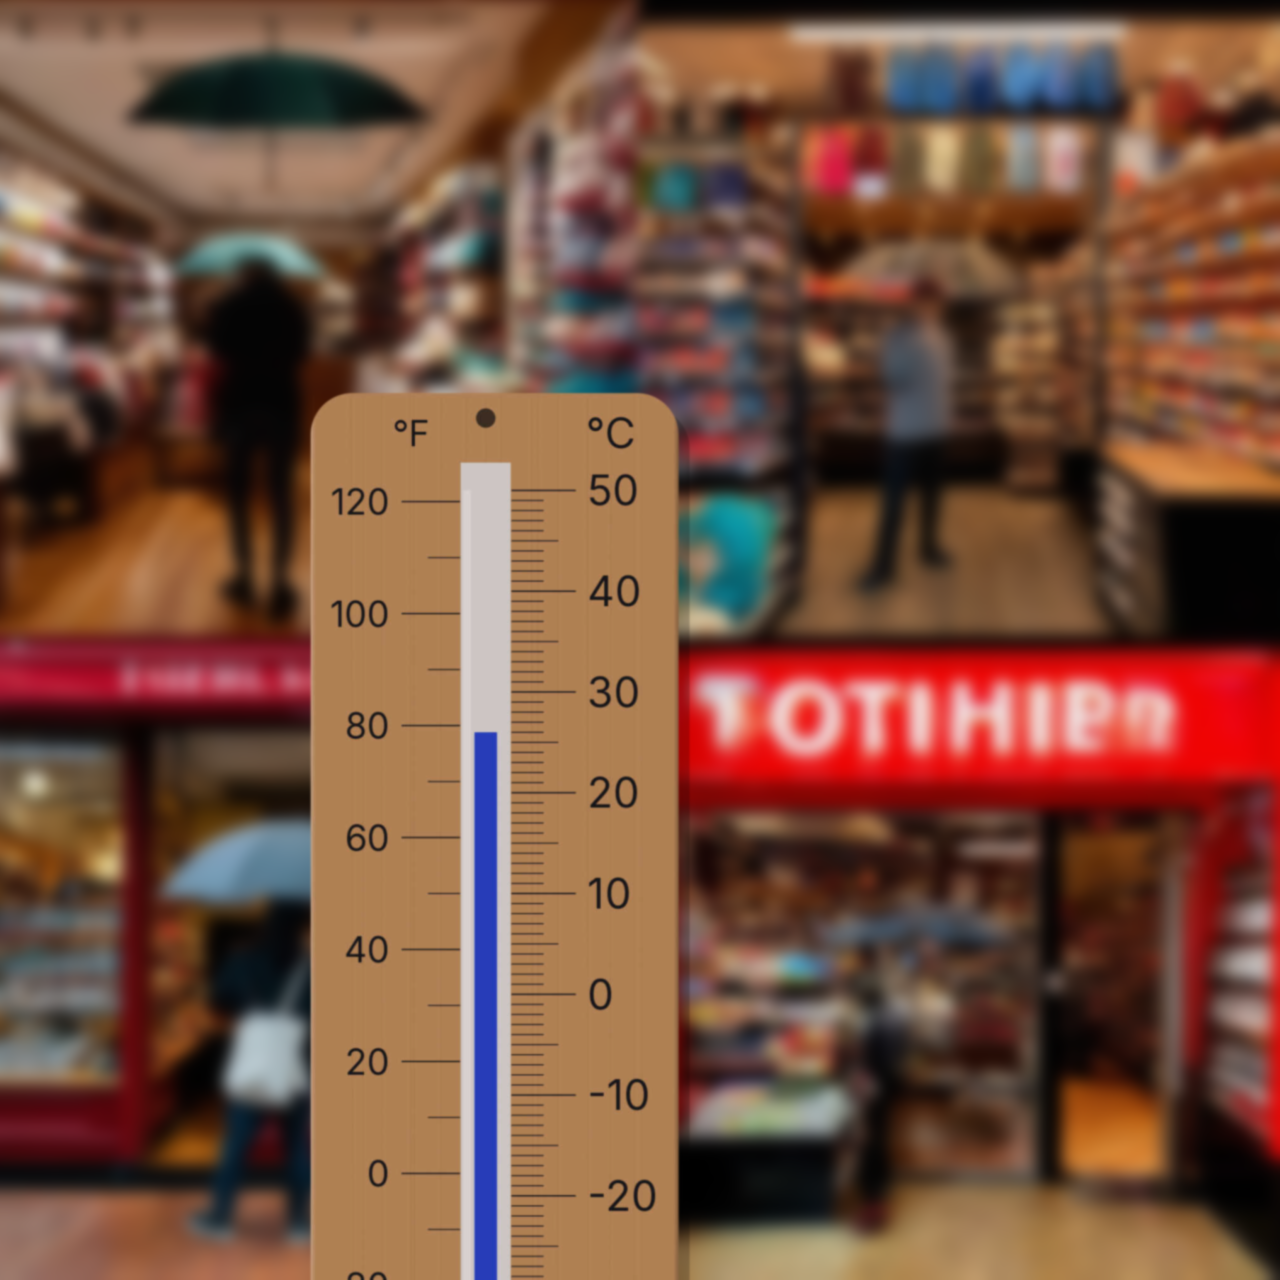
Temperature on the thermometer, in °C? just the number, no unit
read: 26
